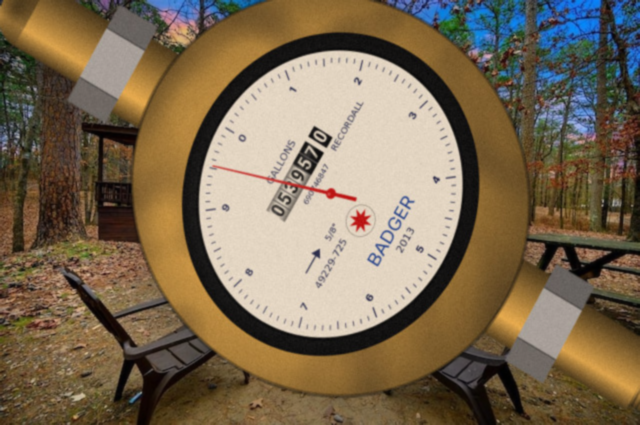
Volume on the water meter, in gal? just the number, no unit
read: 539569.5
